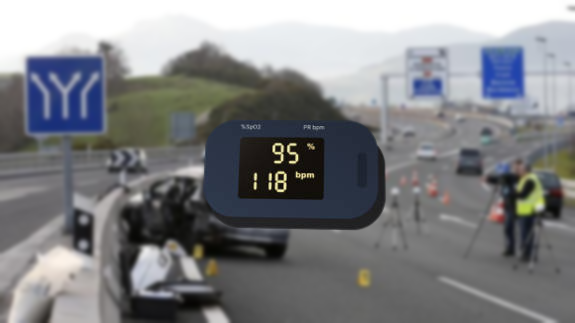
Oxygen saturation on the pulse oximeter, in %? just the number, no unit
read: 95
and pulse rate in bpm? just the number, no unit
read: 118
